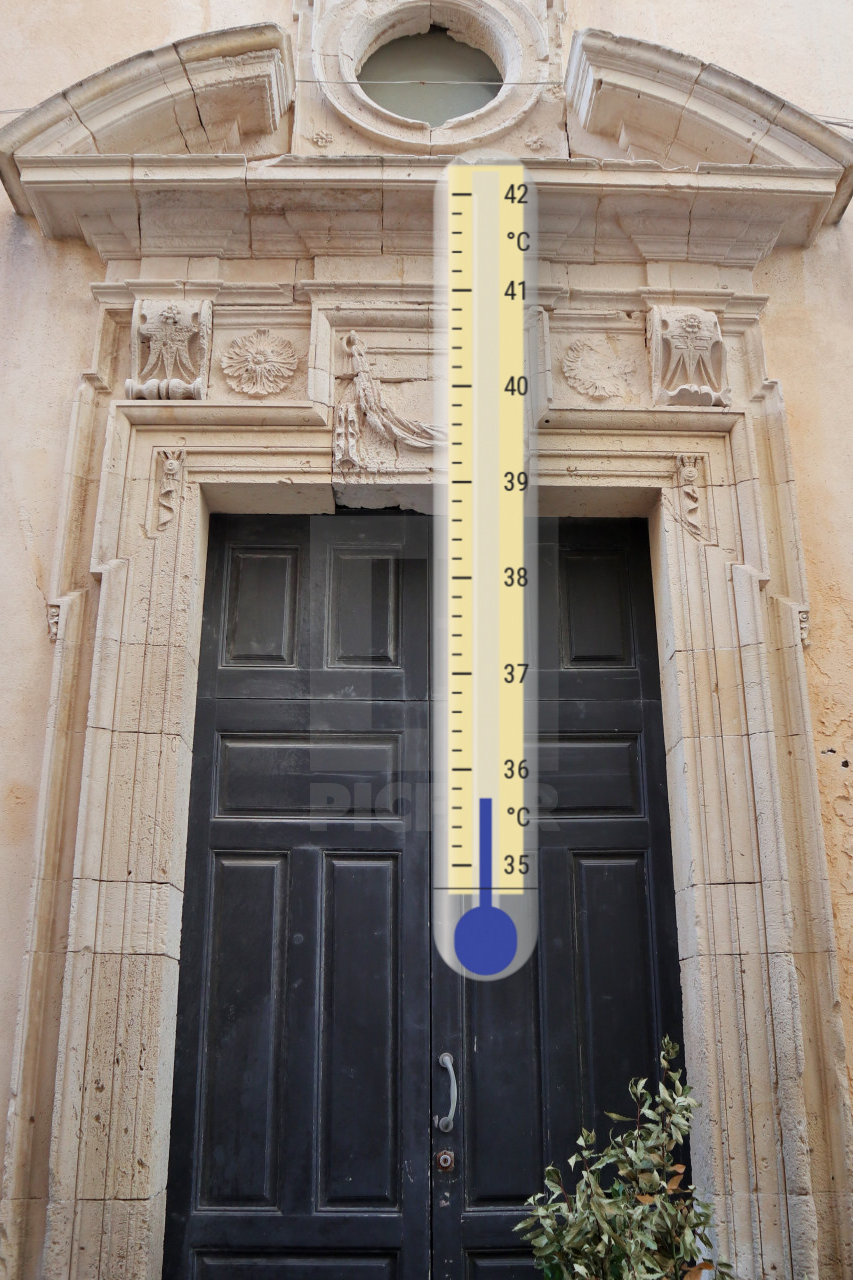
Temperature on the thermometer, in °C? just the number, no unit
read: 35.7
